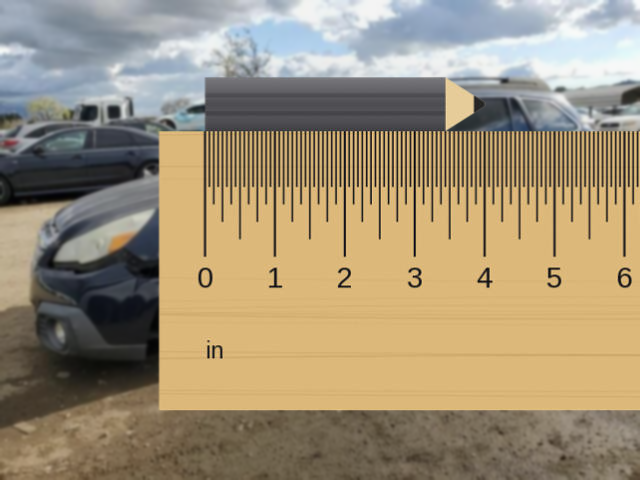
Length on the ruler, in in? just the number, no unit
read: 4
